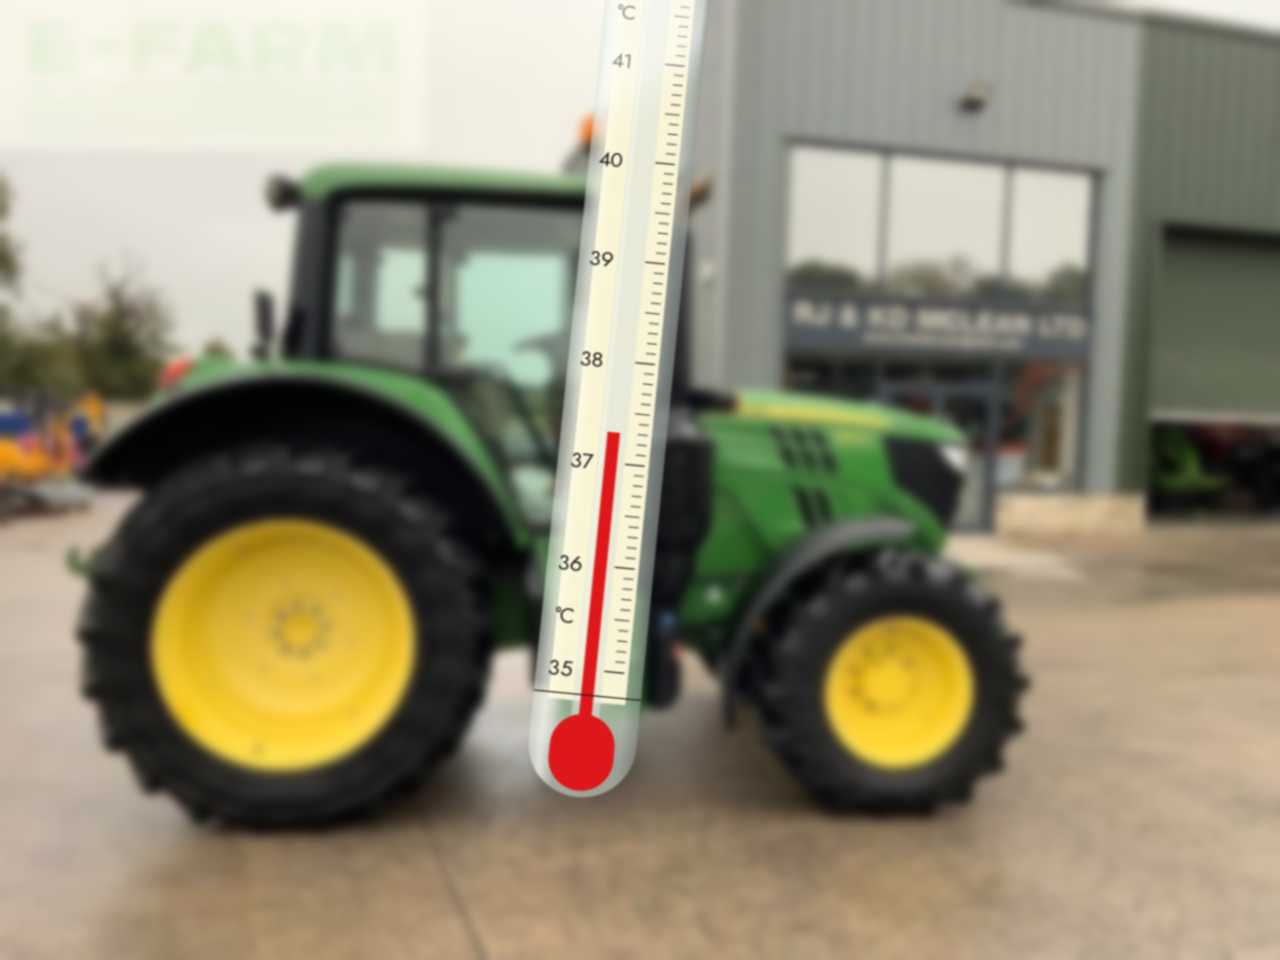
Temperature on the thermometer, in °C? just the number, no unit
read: 37.3
